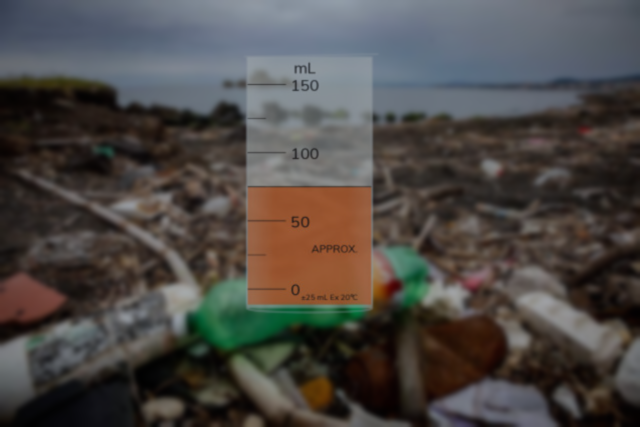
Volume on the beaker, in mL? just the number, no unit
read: 75
